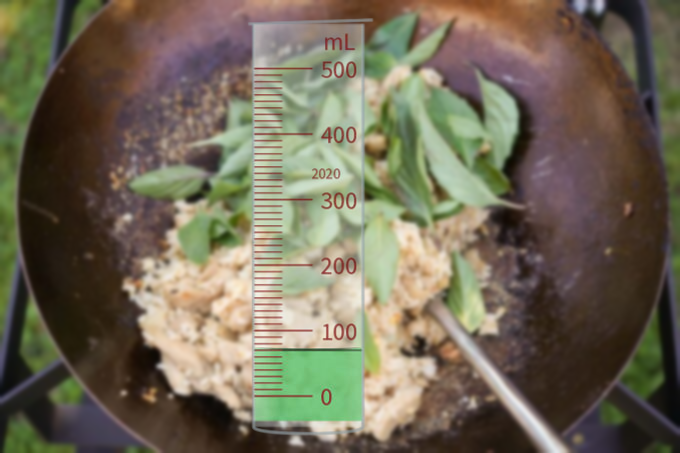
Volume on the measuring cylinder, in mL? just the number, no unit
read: 70
